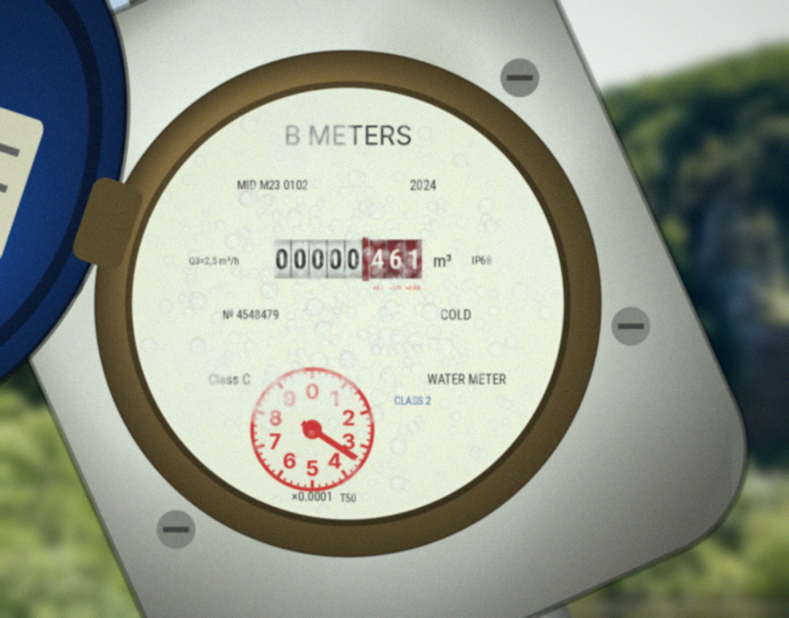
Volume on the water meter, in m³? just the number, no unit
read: 0.4613
